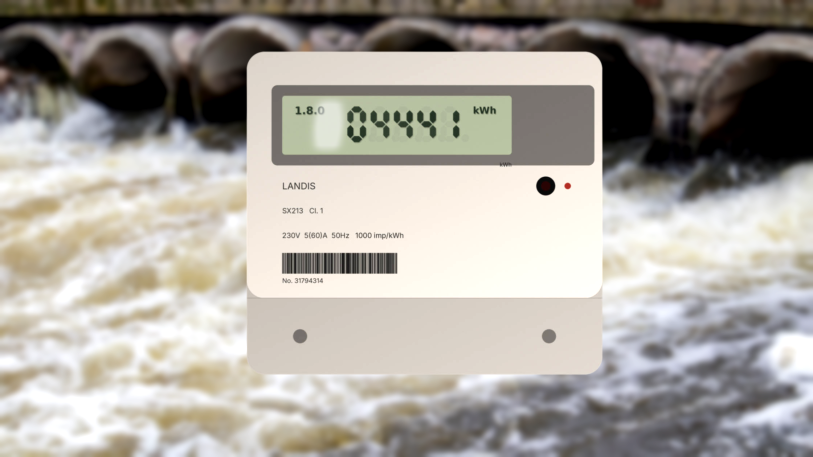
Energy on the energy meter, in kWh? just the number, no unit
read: 4441
